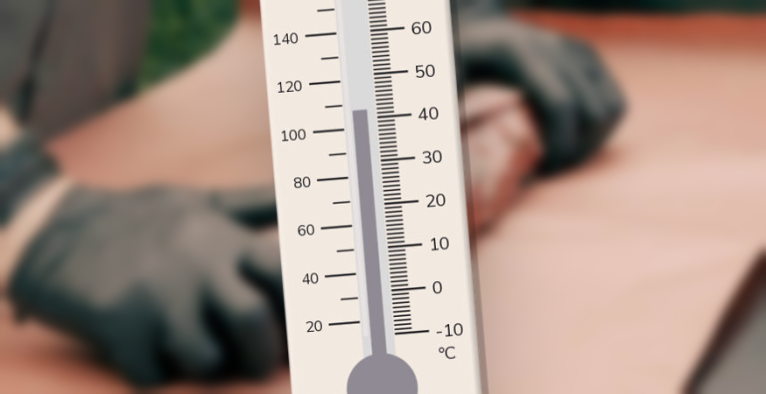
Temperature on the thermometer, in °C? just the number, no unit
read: 42
